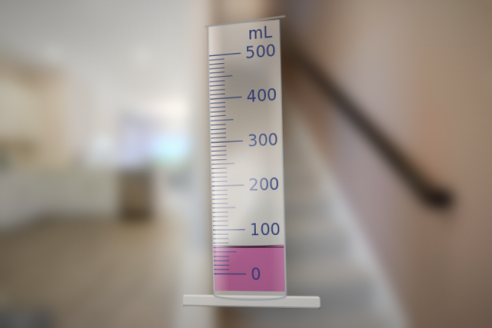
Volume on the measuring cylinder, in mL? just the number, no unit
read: 60
